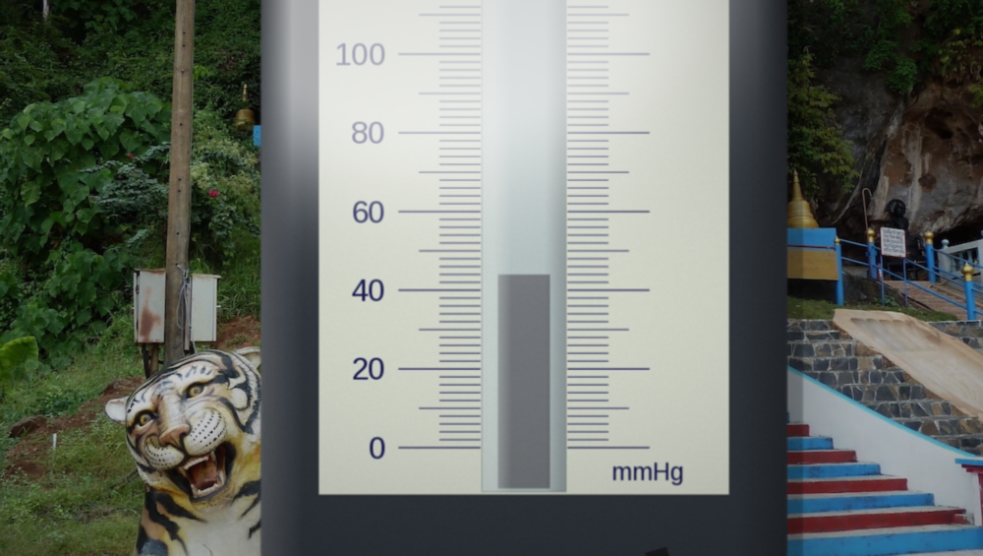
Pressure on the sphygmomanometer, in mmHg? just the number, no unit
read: 44
